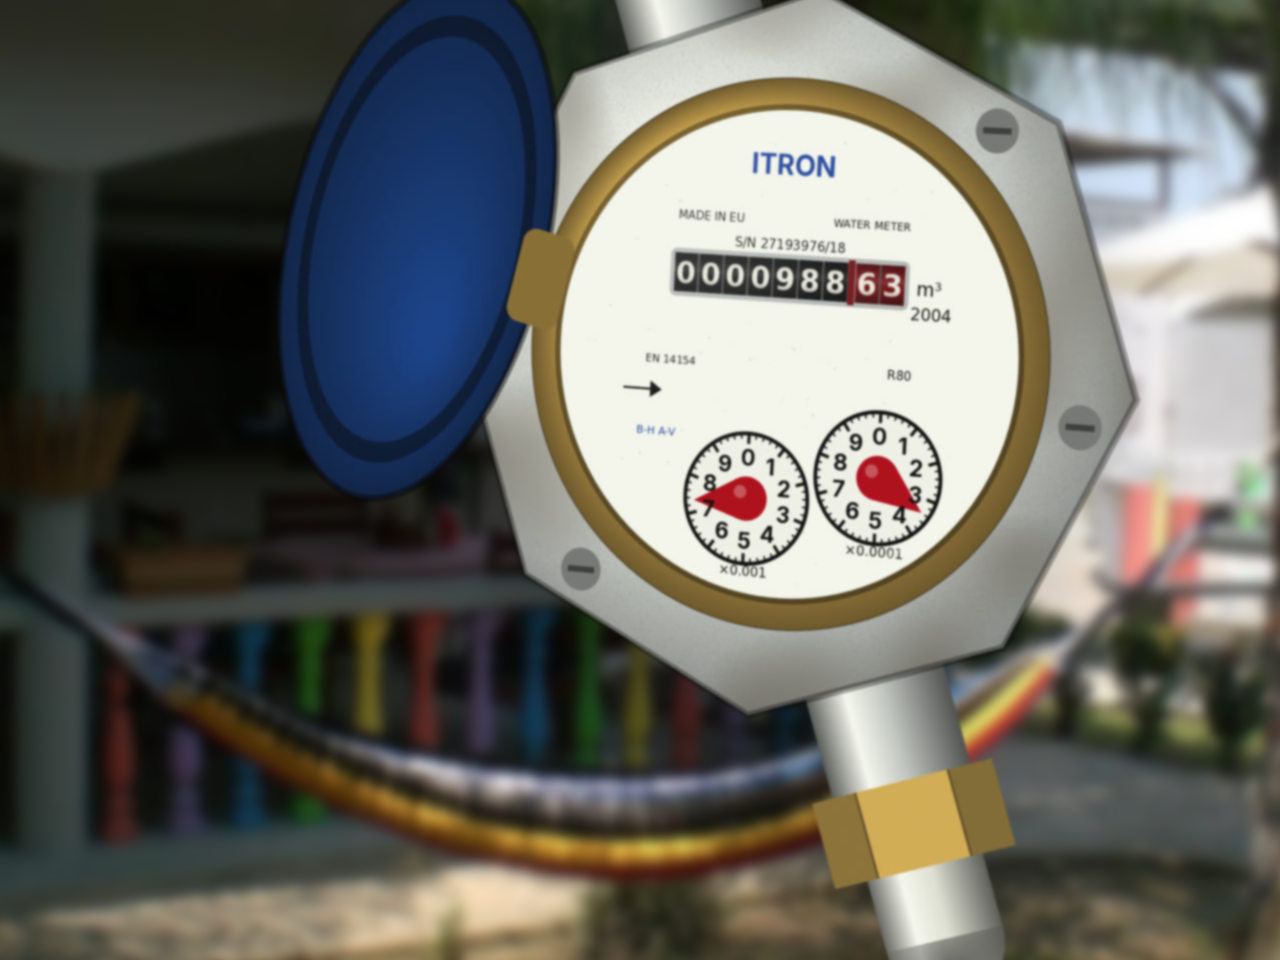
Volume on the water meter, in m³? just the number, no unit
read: 988.6373
